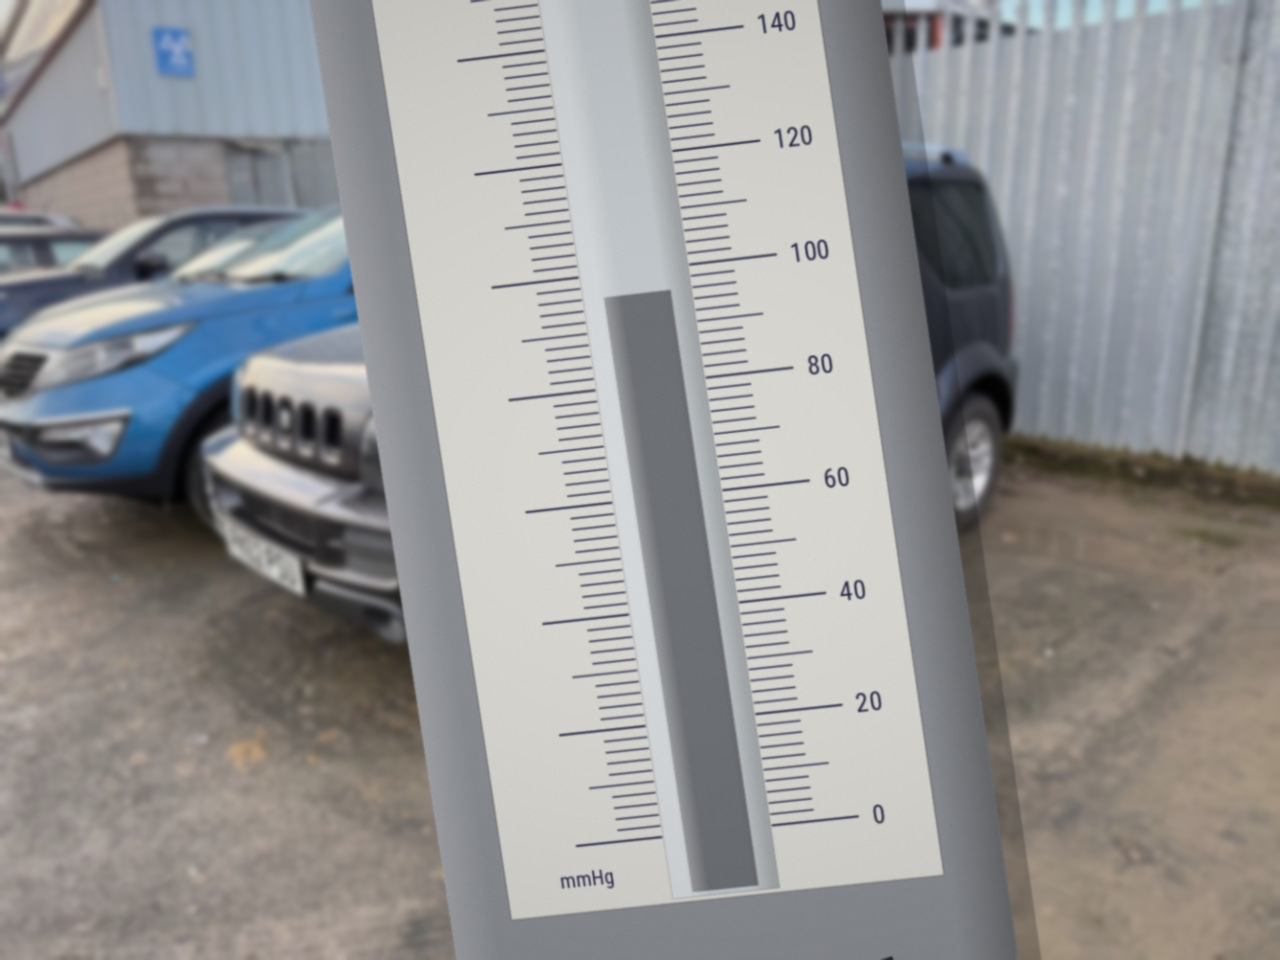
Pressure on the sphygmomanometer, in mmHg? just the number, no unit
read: 96
